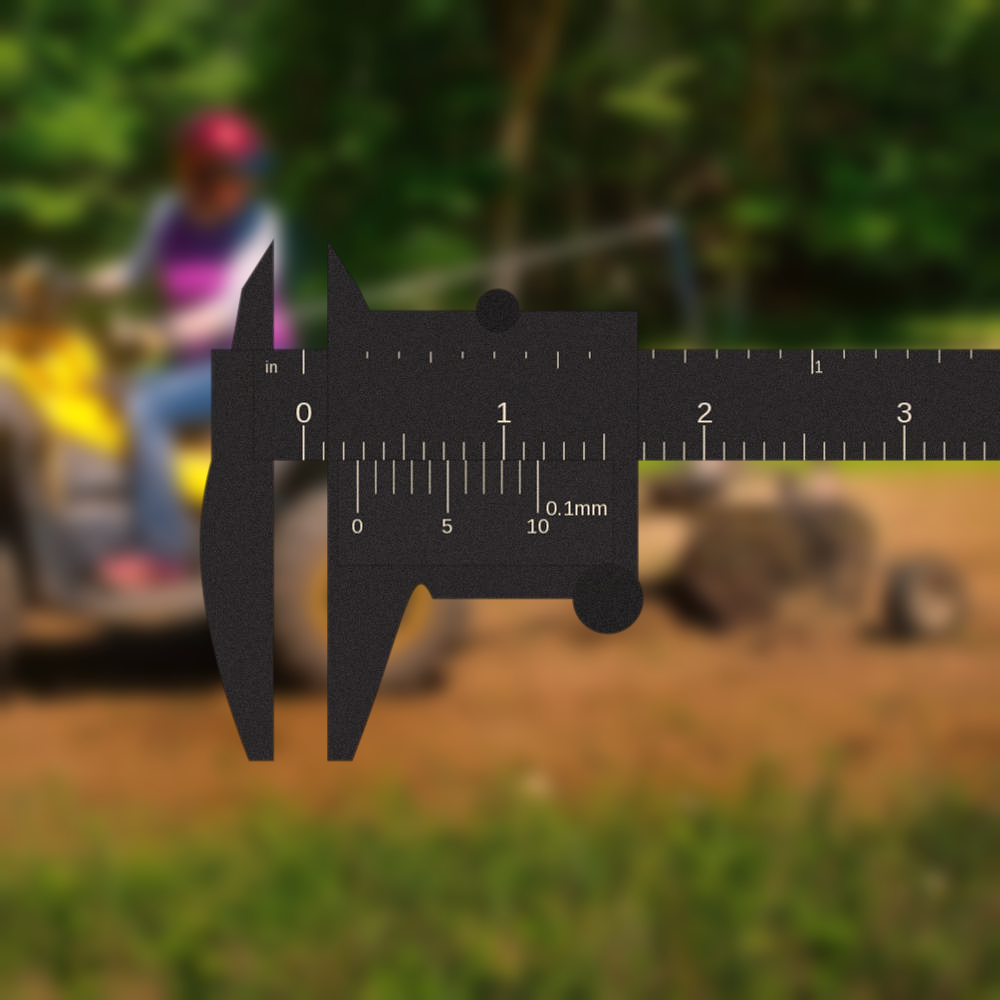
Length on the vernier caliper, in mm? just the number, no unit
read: 2.7
